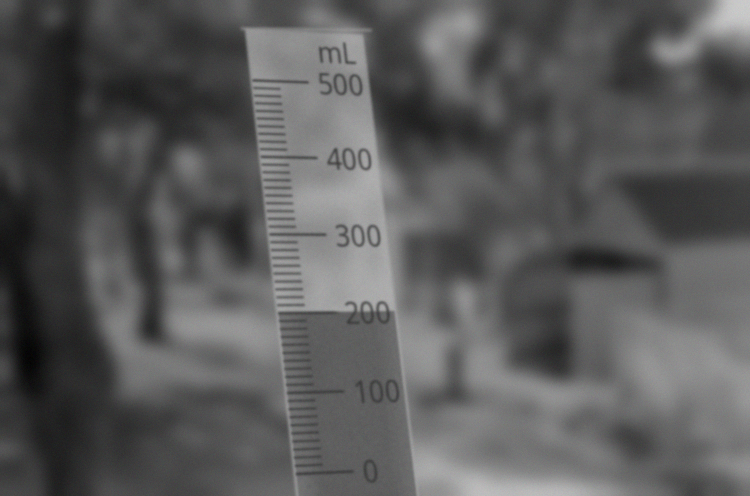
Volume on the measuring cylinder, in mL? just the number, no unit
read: 200
